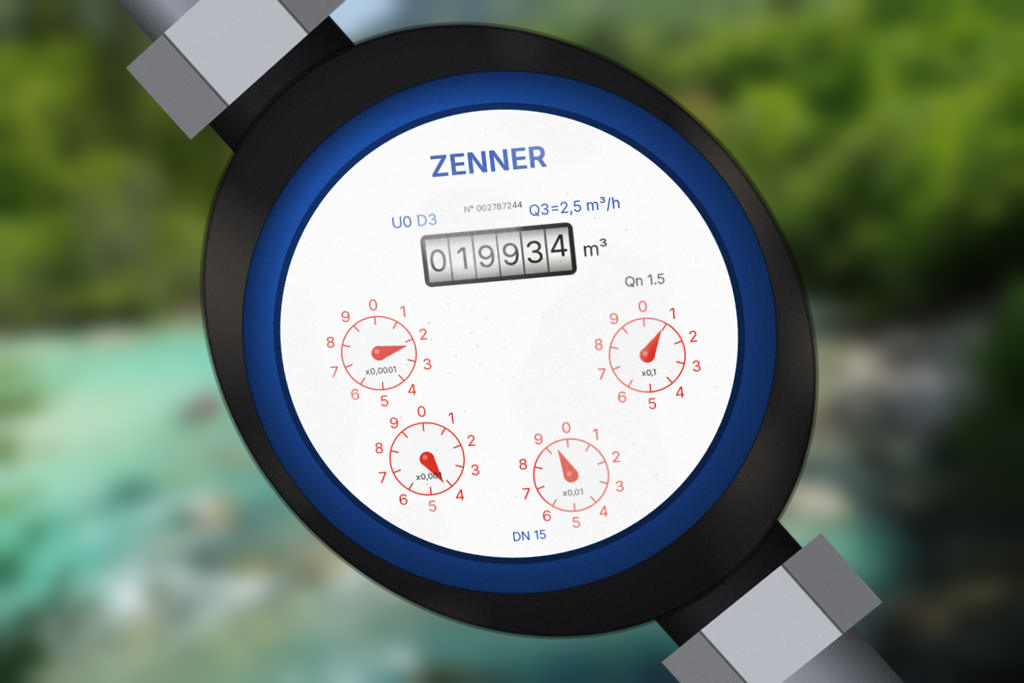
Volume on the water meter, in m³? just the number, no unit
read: 19934.0942
